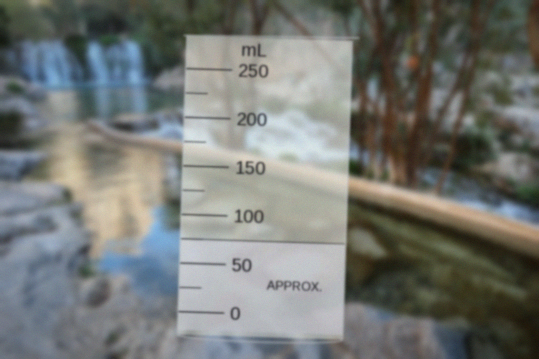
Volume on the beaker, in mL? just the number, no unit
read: 75
